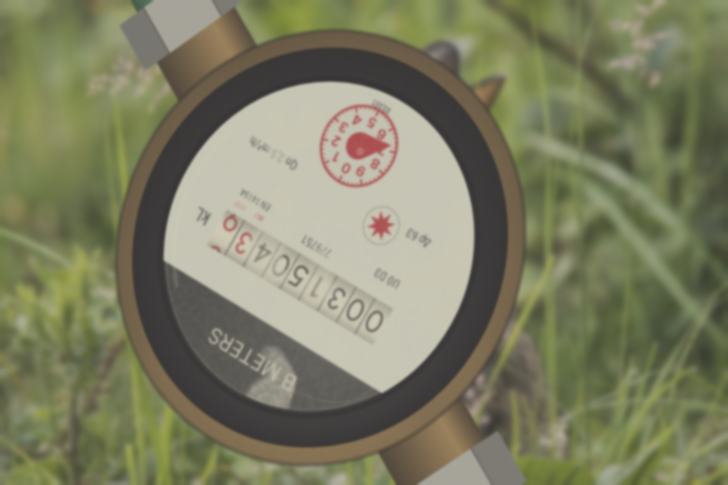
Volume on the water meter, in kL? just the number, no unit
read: 31504.386
